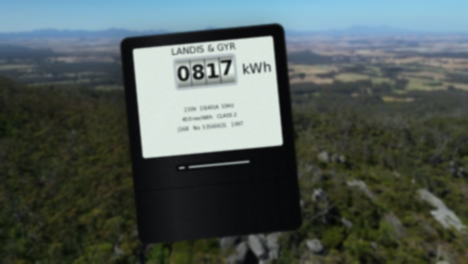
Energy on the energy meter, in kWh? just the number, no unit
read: 817
